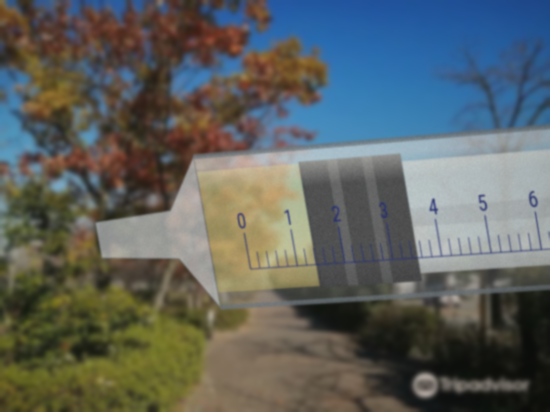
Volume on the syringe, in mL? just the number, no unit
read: 1.4
